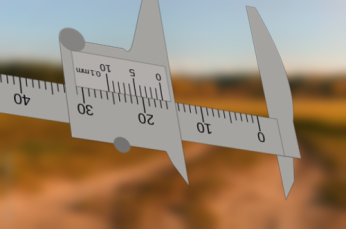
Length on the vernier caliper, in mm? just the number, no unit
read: 16.6
